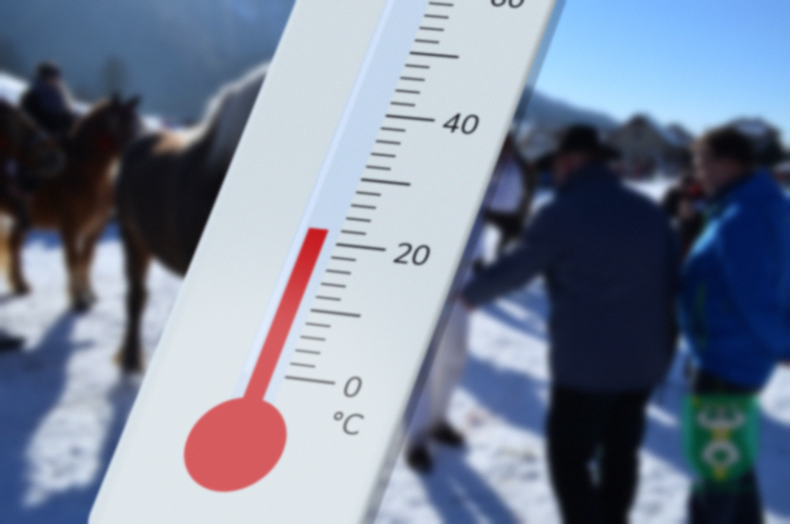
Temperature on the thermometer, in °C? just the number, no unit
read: 22
